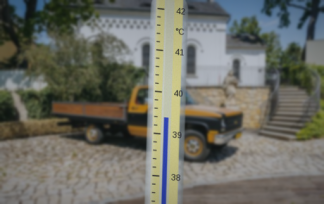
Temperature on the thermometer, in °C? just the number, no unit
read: 39.4
